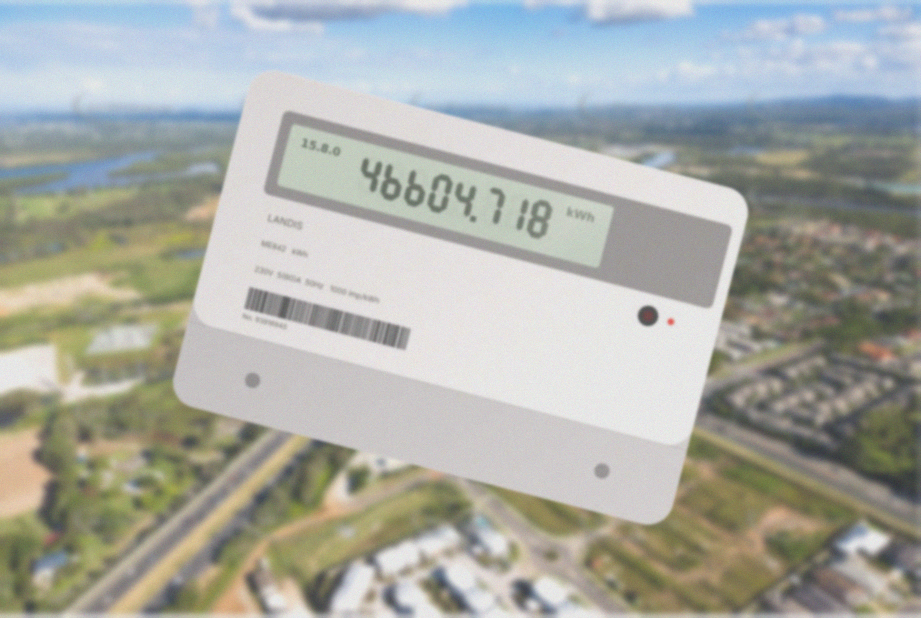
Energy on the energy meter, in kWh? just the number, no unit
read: 46604.718
